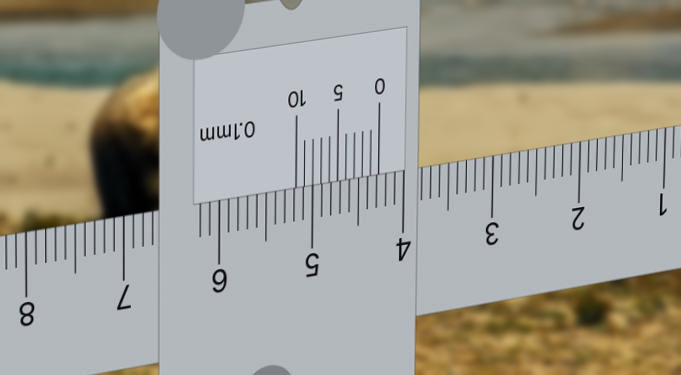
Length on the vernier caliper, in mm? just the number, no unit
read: 42.8
